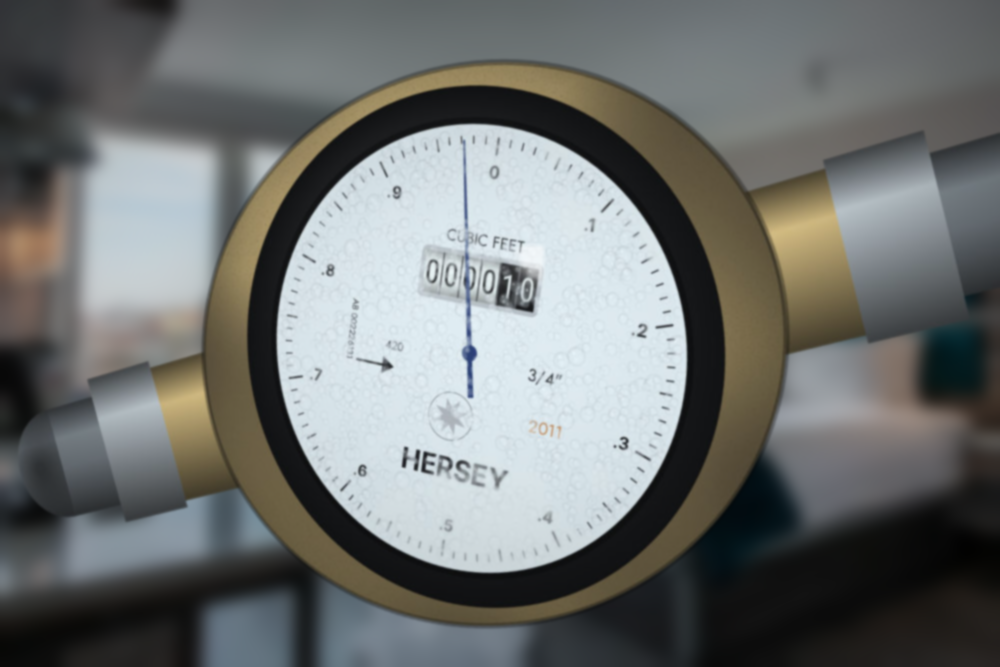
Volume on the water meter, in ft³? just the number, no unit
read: 9.97
